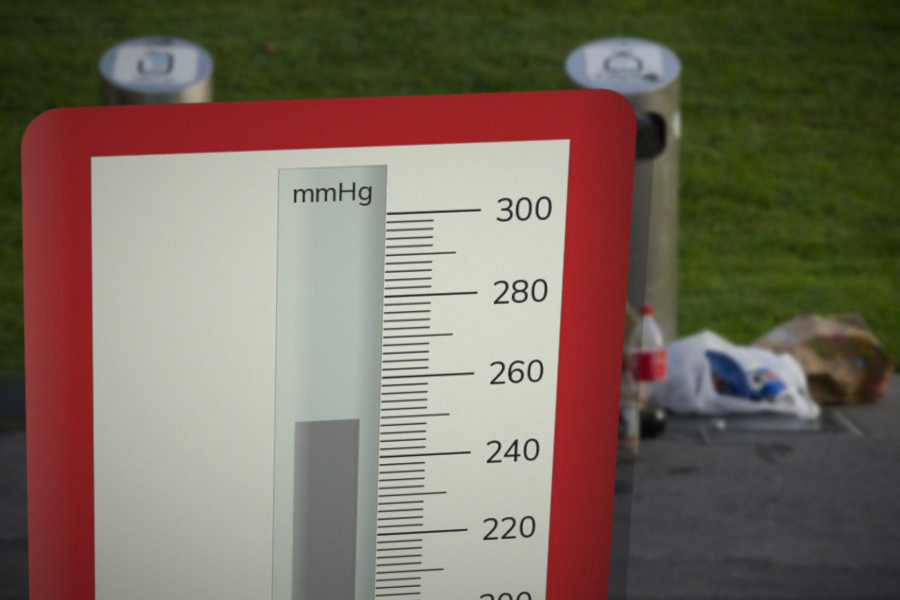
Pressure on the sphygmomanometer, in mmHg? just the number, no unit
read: 250
